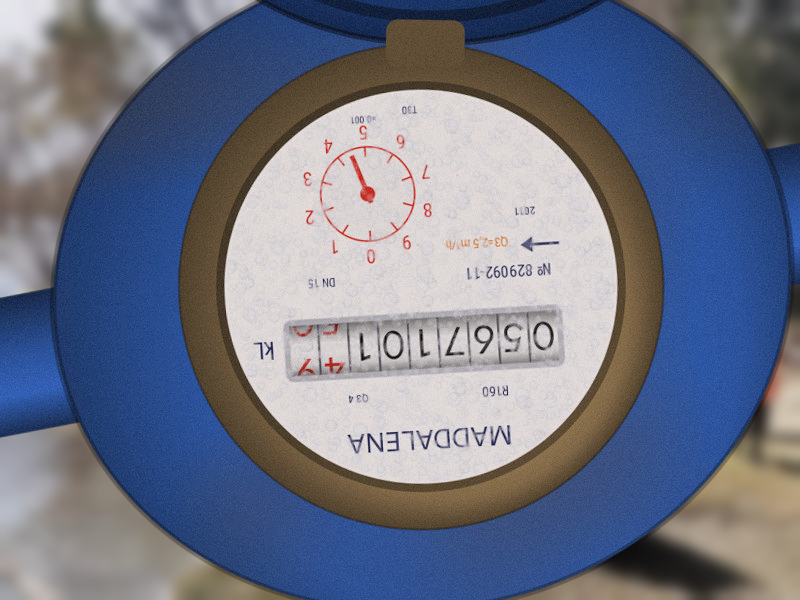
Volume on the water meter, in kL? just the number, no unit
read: 567101.494
